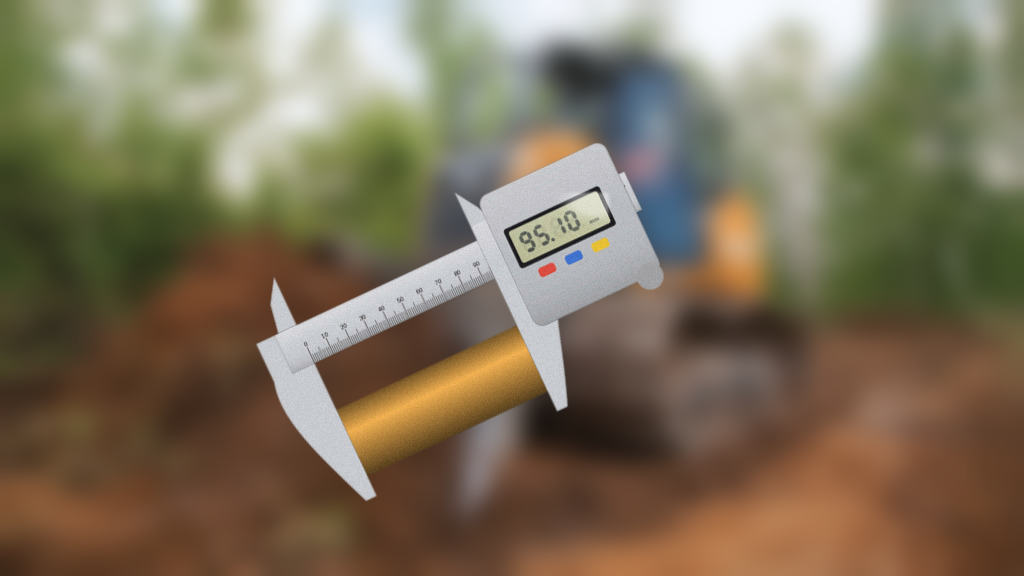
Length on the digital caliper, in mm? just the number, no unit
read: 95.10
